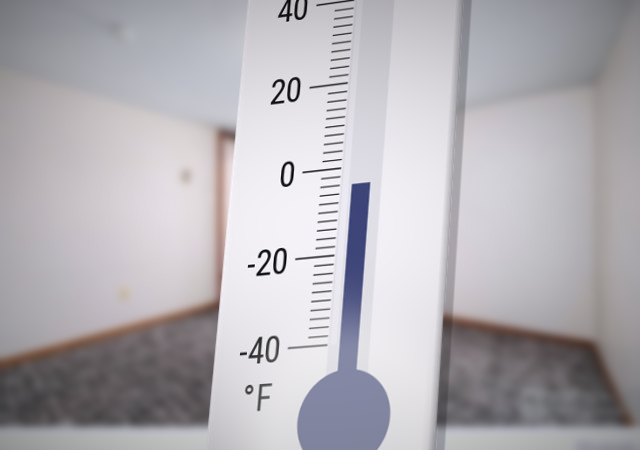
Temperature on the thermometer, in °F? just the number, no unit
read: -4
